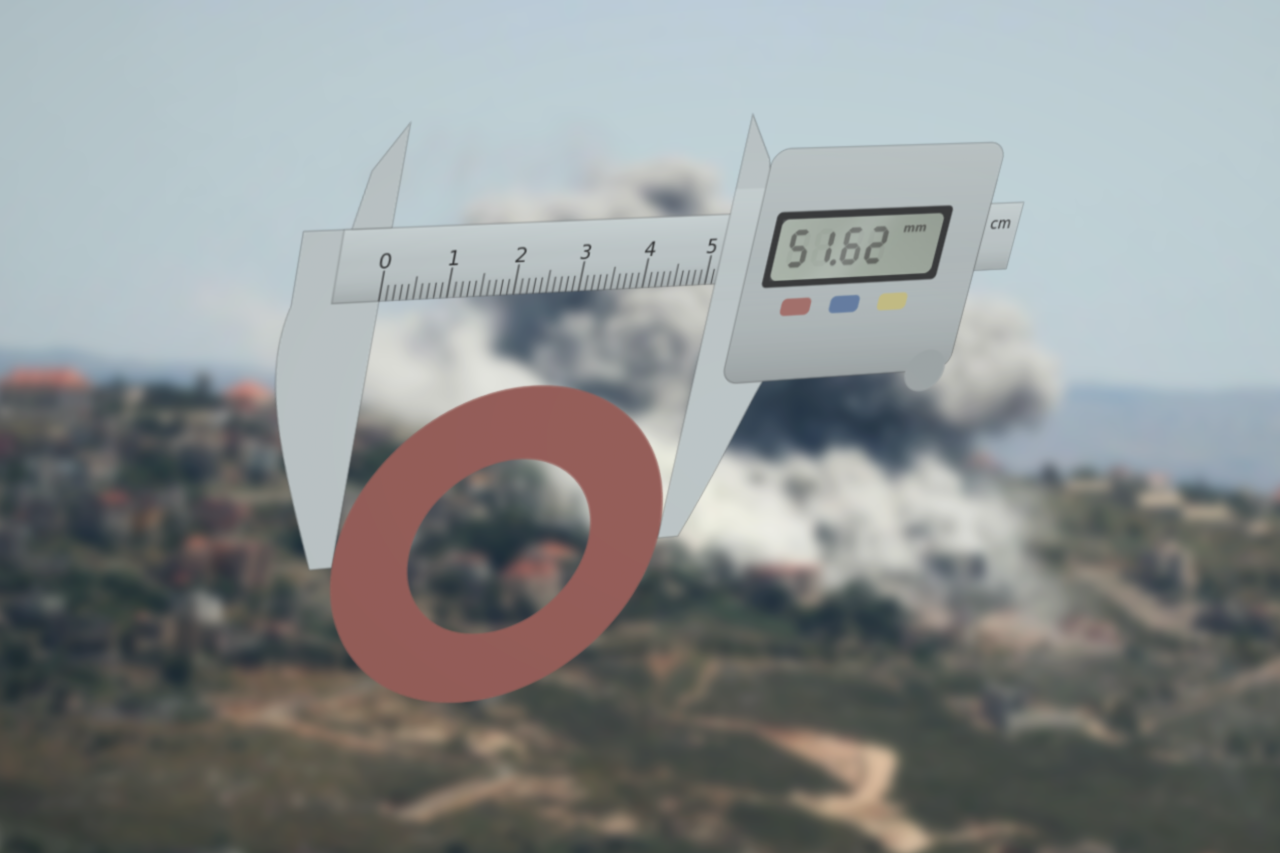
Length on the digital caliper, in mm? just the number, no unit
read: 51.62
